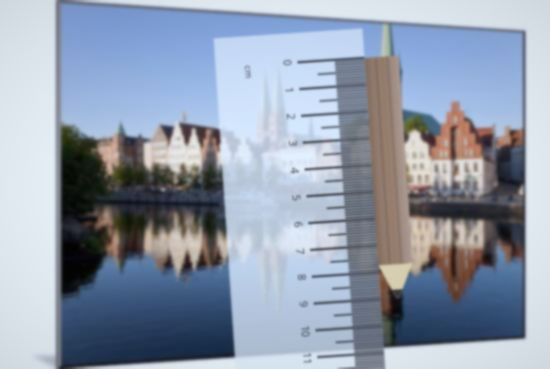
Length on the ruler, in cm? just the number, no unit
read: 9
